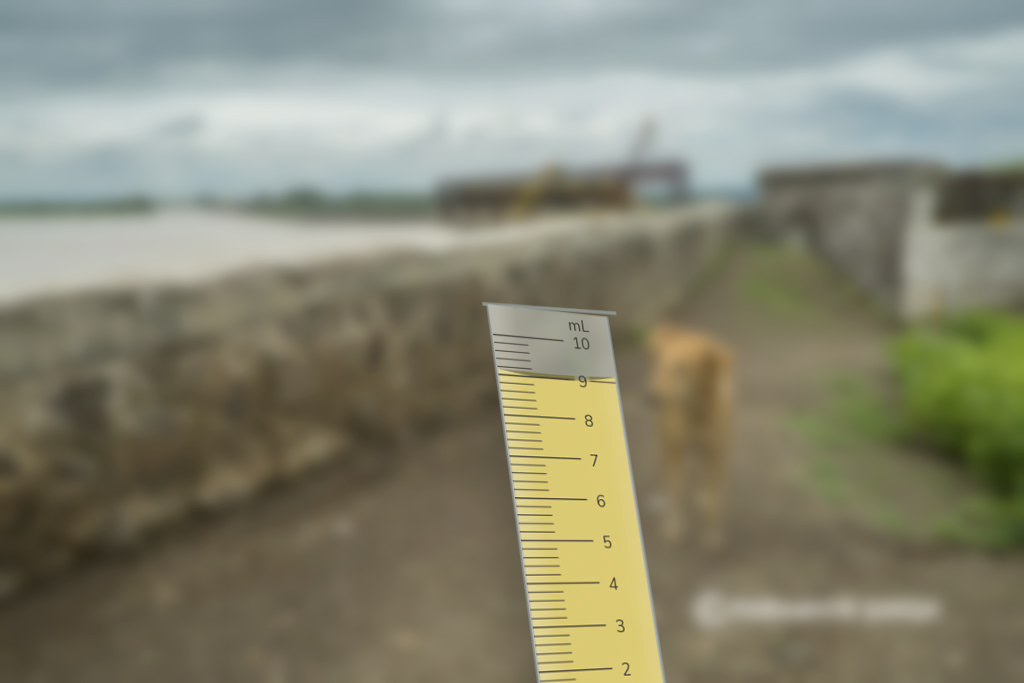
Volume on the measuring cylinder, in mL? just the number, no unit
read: 9
